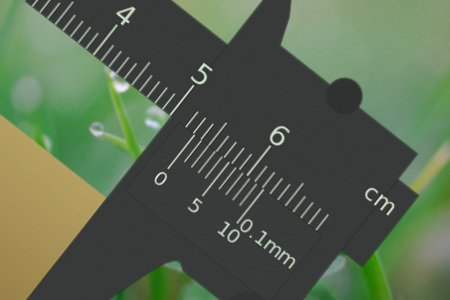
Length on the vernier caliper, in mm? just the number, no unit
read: 53.2
